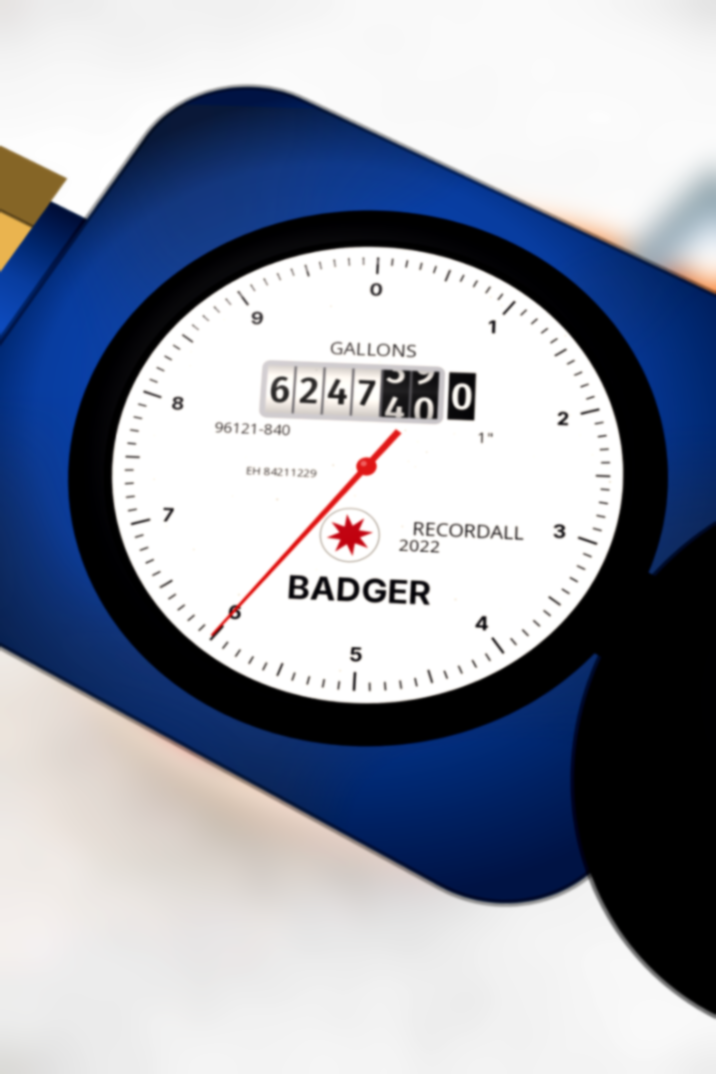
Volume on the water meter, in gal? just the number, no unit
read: 6247396.0
